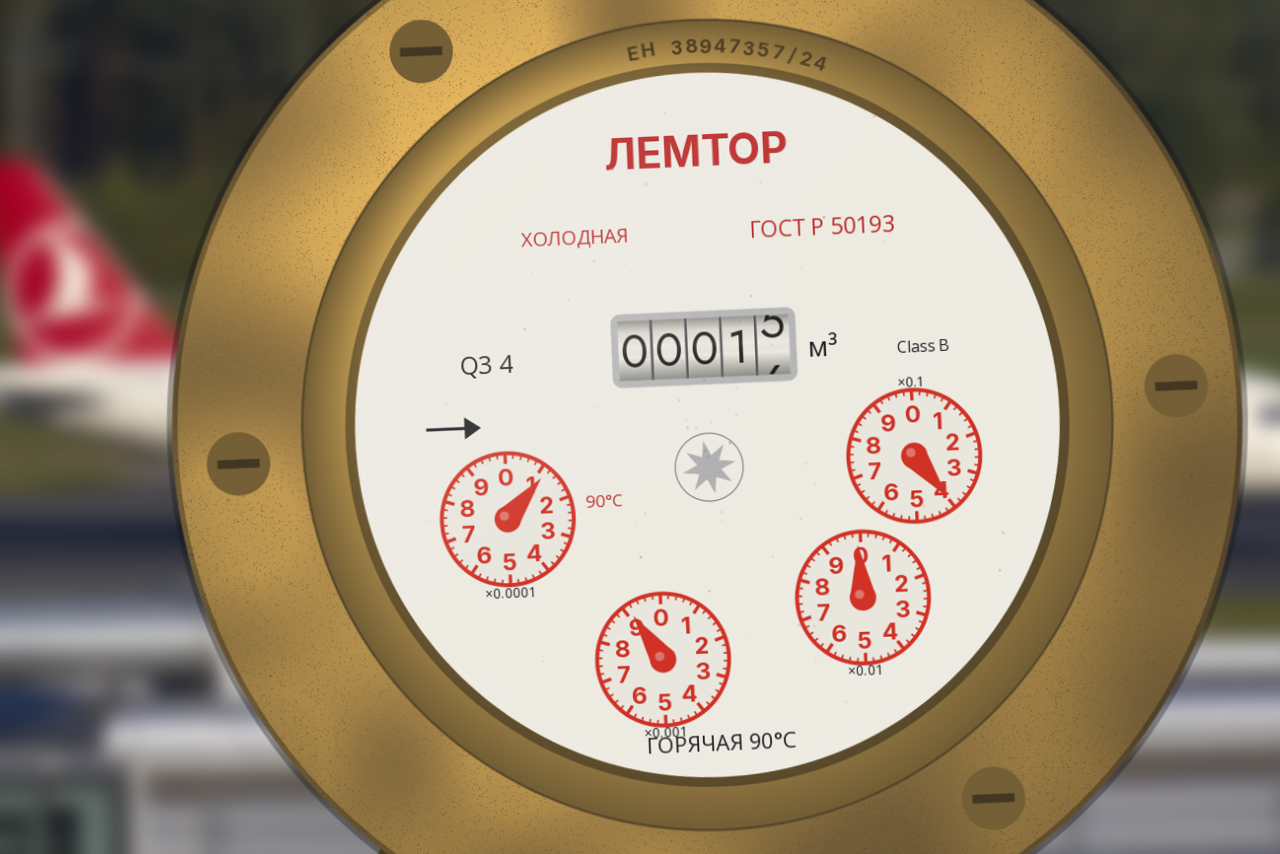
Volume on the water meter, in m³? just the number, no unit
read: 15.3991
